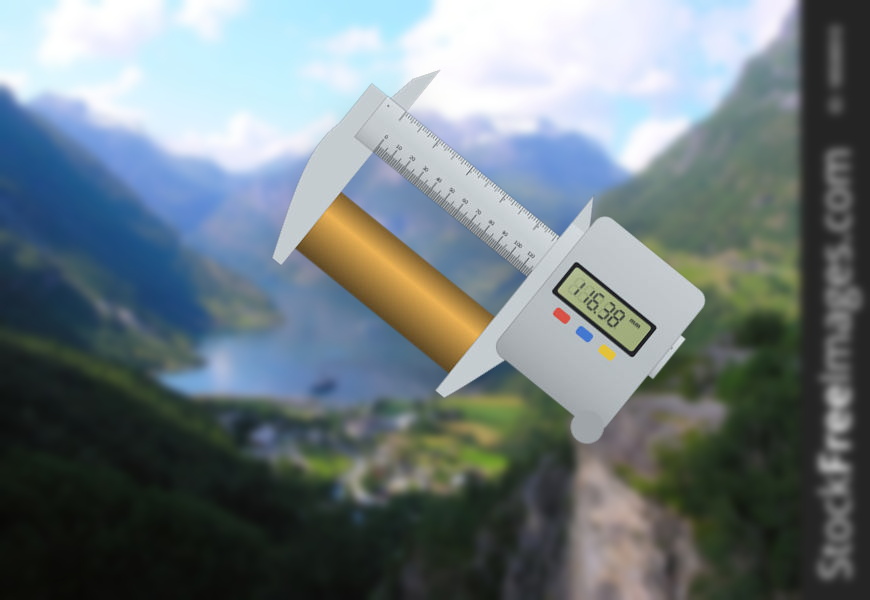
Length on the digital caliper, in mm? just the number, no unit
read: 116.38
